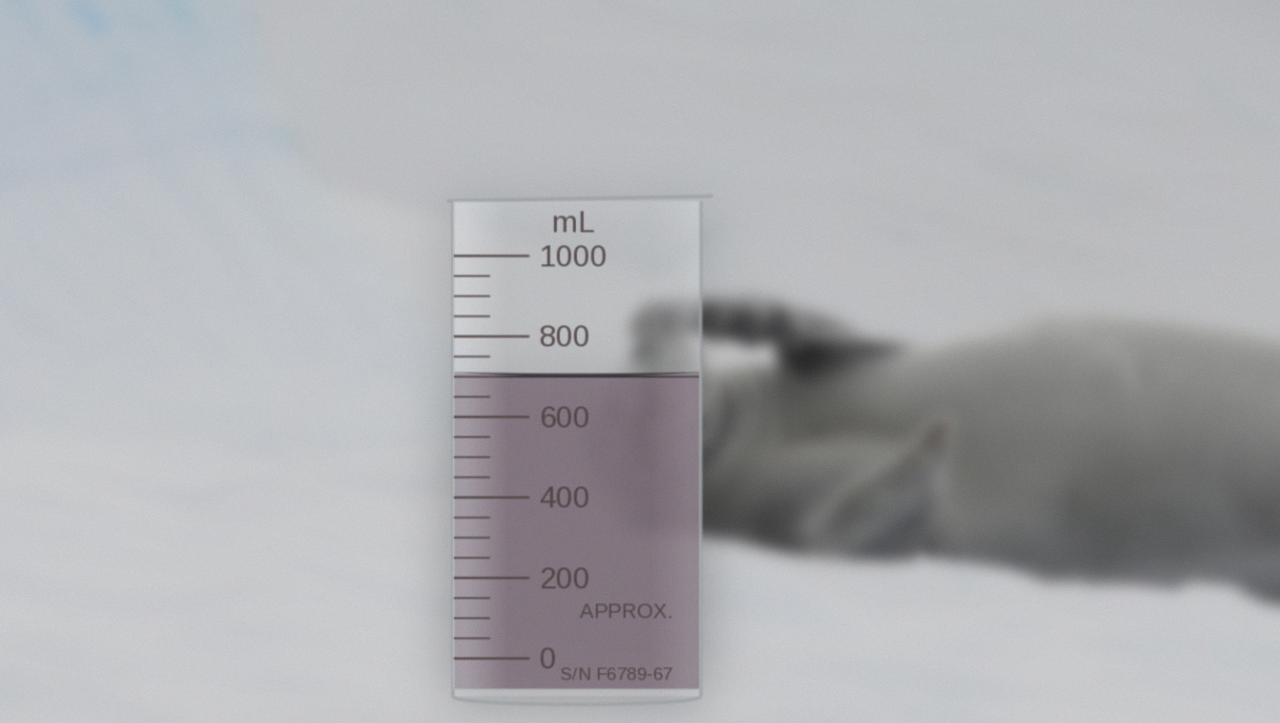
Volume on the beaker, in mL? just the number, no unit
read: 700
